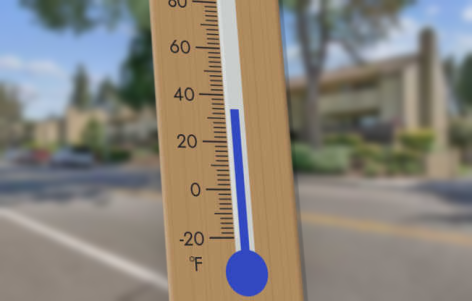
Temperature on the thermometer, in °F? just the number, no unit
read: 34
